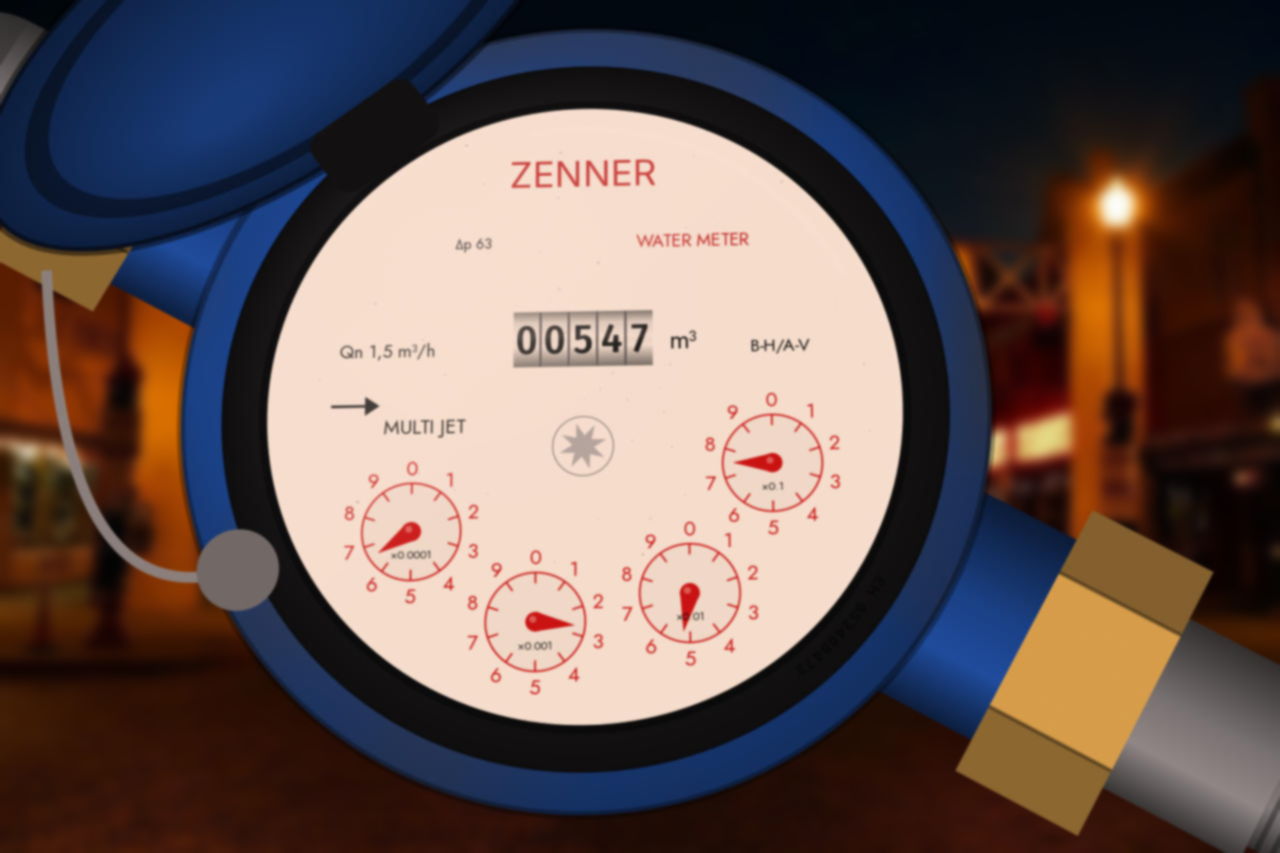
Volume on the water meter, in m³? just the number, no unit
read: 547.7526
